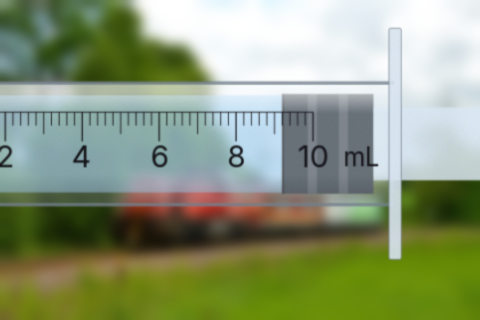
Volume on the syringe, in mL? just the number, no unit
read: 9.2
